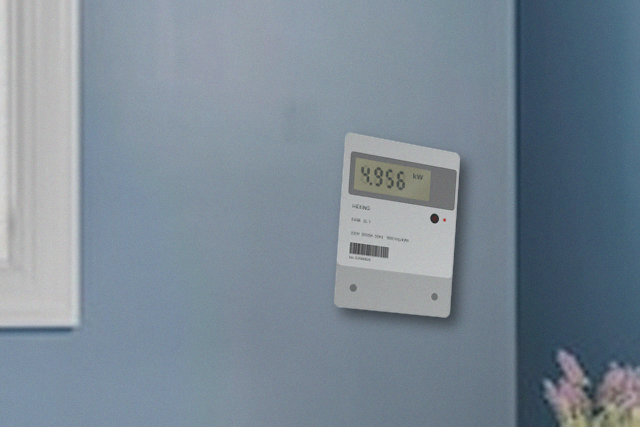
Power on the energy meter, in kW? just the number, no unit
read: 4.956
